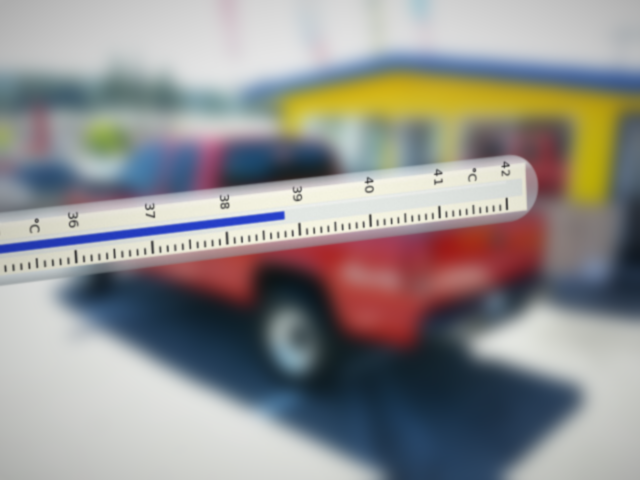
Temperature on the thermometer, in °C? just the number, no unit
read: 38.8
